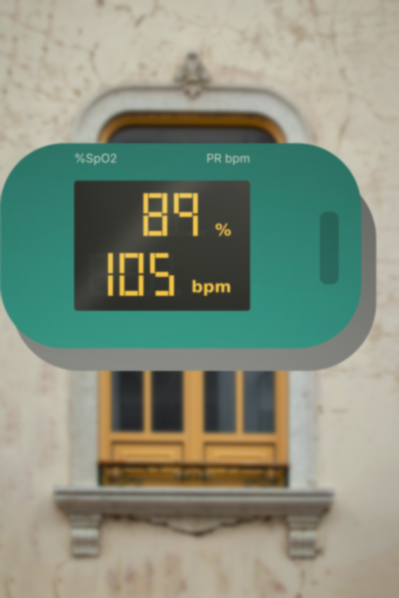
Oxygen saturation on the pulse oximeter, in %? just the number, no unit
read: 89
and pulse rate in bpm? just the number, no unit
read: 105
